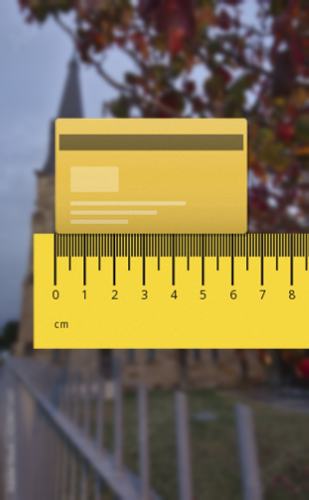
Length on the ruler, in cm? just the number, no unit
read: 6.5
